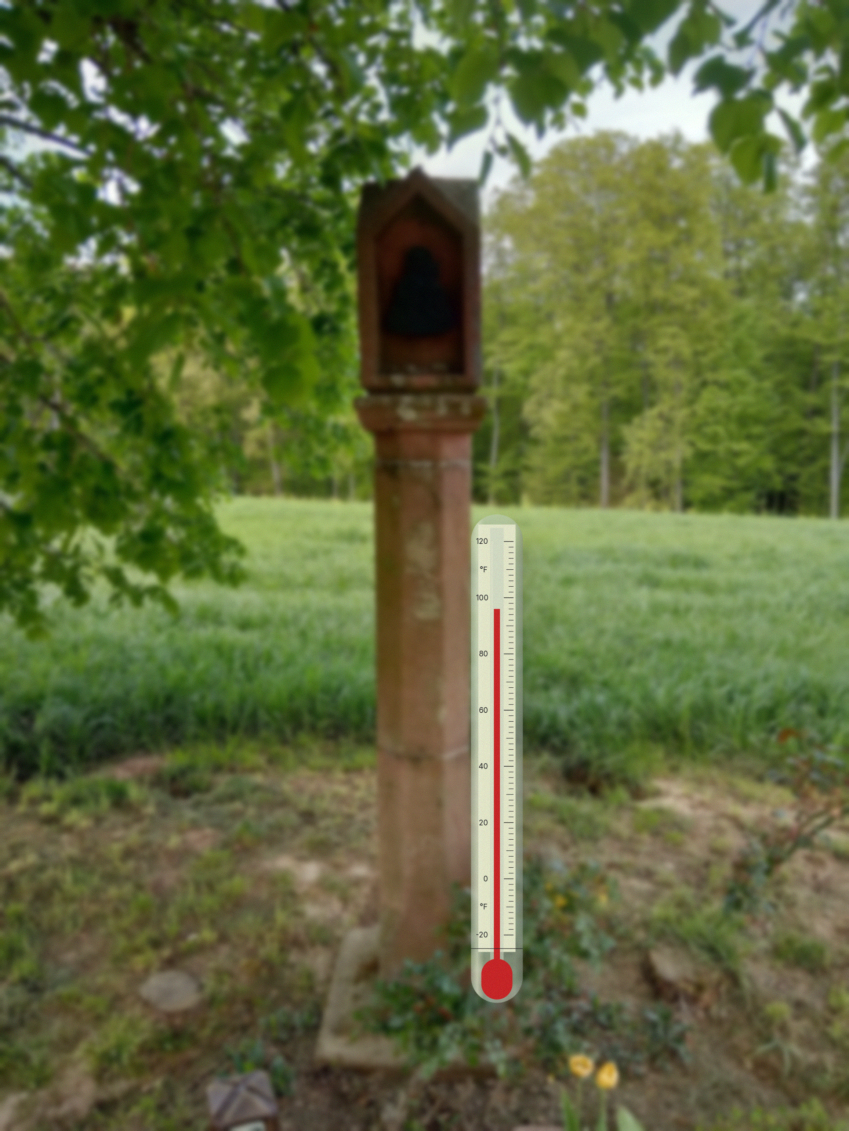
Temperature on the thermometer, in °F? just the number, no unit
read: 96
